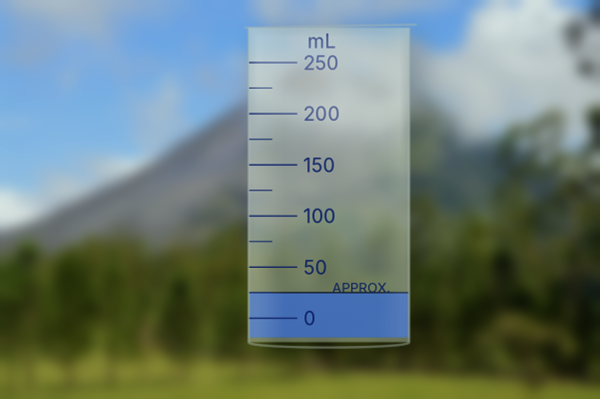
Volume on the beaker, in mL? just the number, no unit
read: 25
